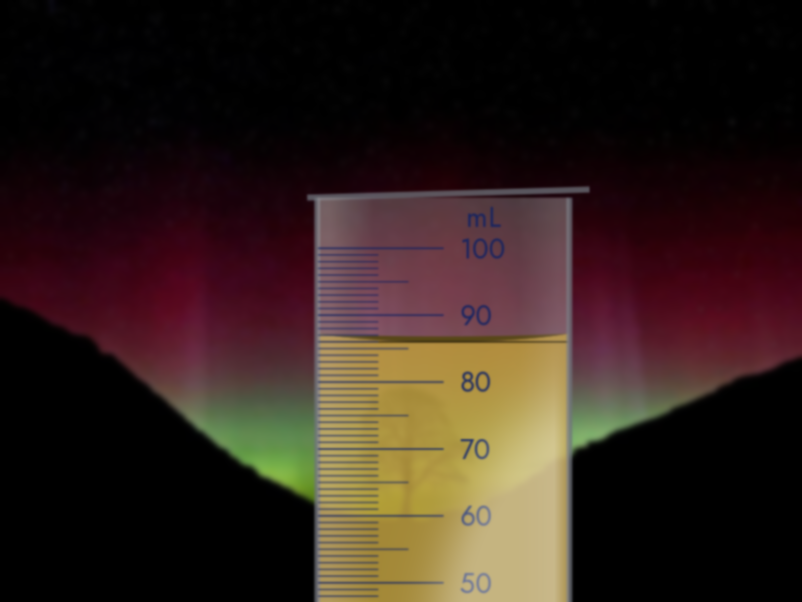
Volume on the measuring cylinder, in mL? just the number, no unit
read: 86
